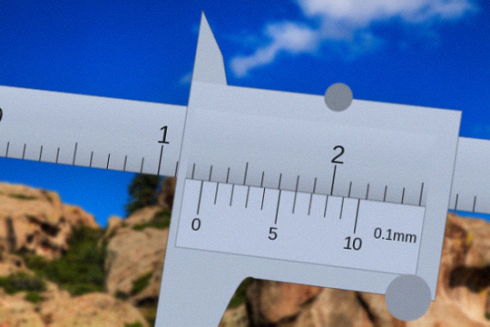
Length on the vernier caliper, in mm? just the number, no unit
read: 12.6
